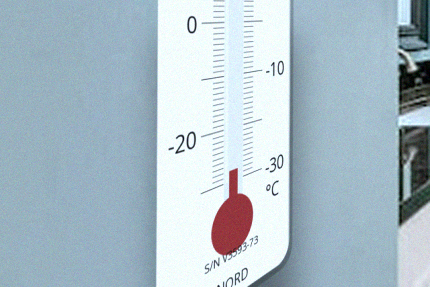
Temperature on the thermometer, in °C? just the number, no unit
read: -28
